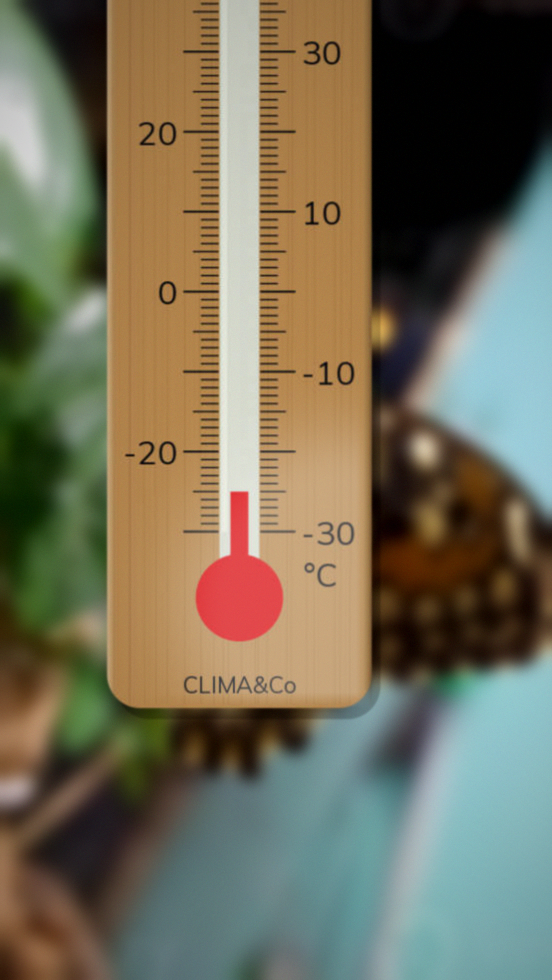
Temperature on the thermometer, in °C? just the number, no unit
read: -25
